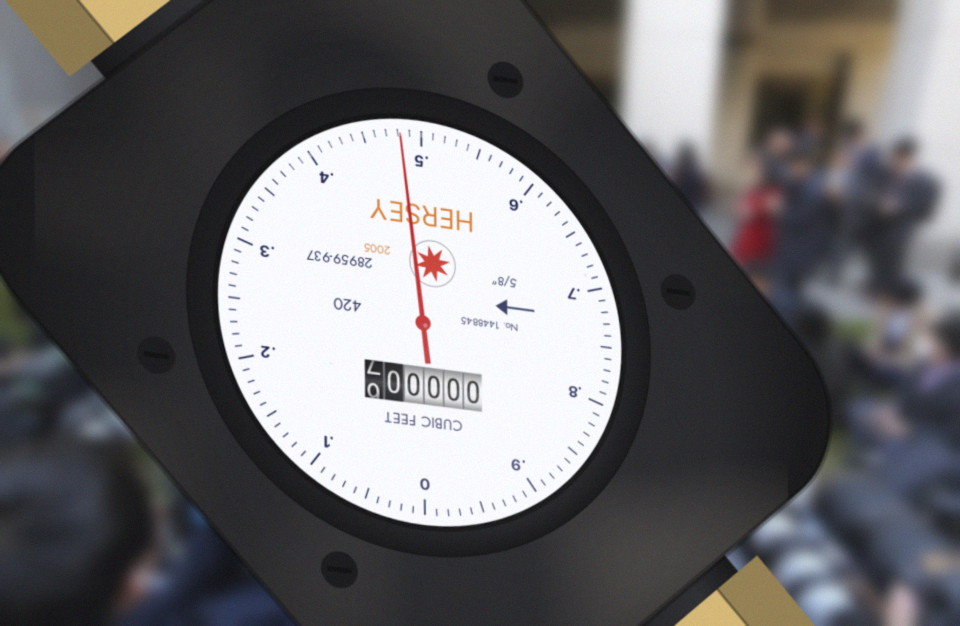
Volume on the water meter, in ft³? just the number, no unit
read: 6.48
